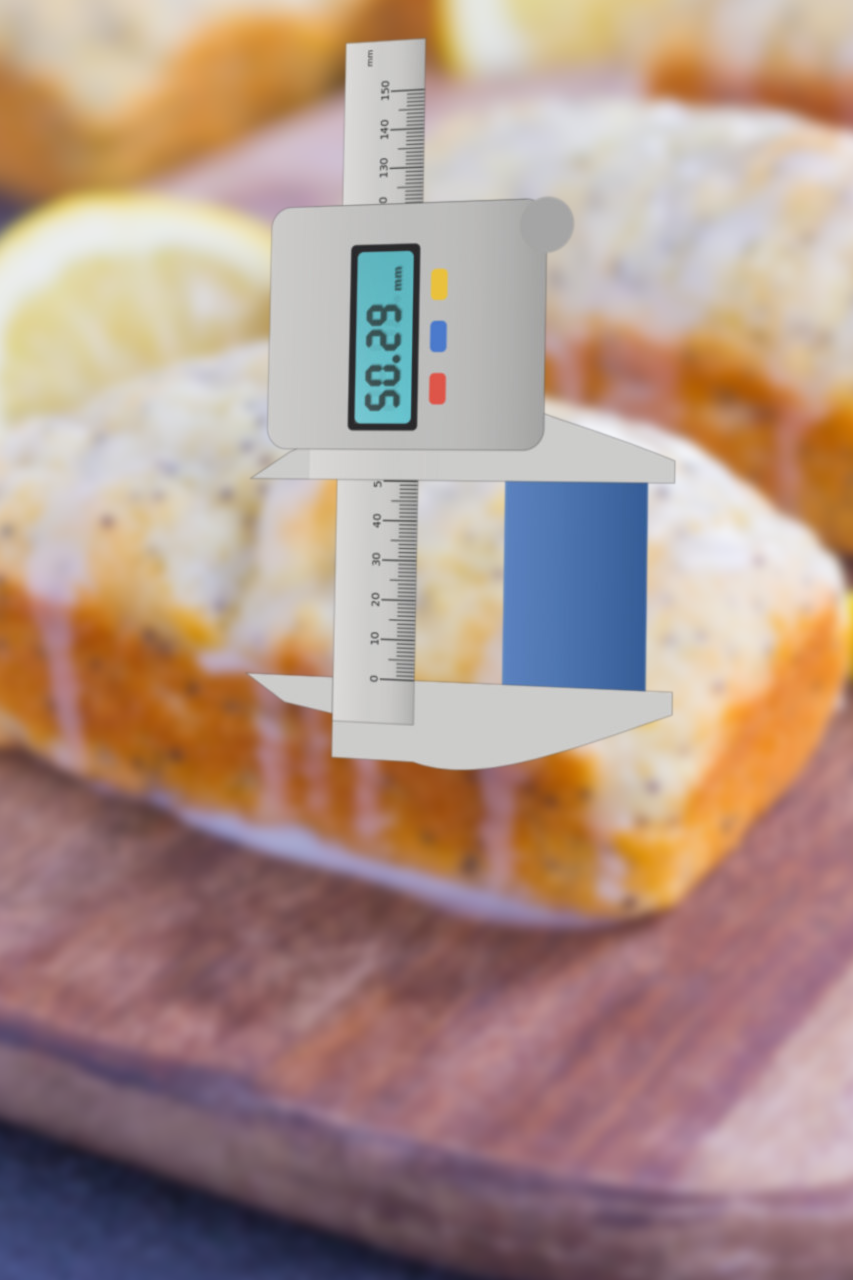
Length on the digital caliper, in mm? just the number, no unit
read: 50.29
